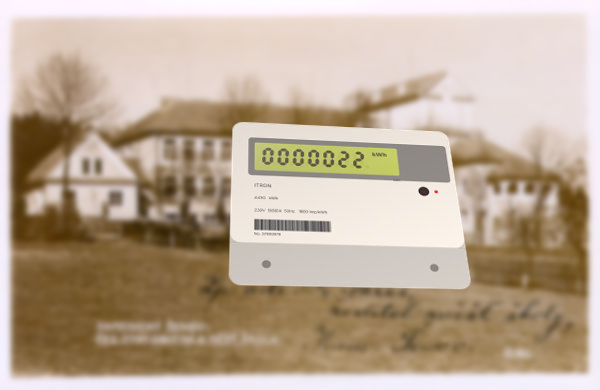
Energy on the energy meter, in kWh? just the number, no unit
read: 22
